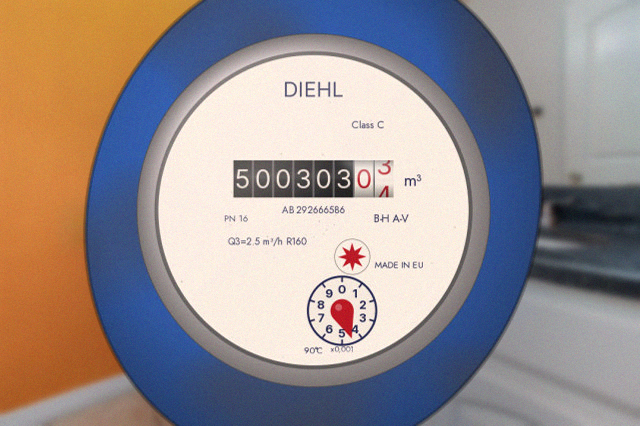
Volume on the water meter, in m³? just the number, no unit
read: 500303.034
